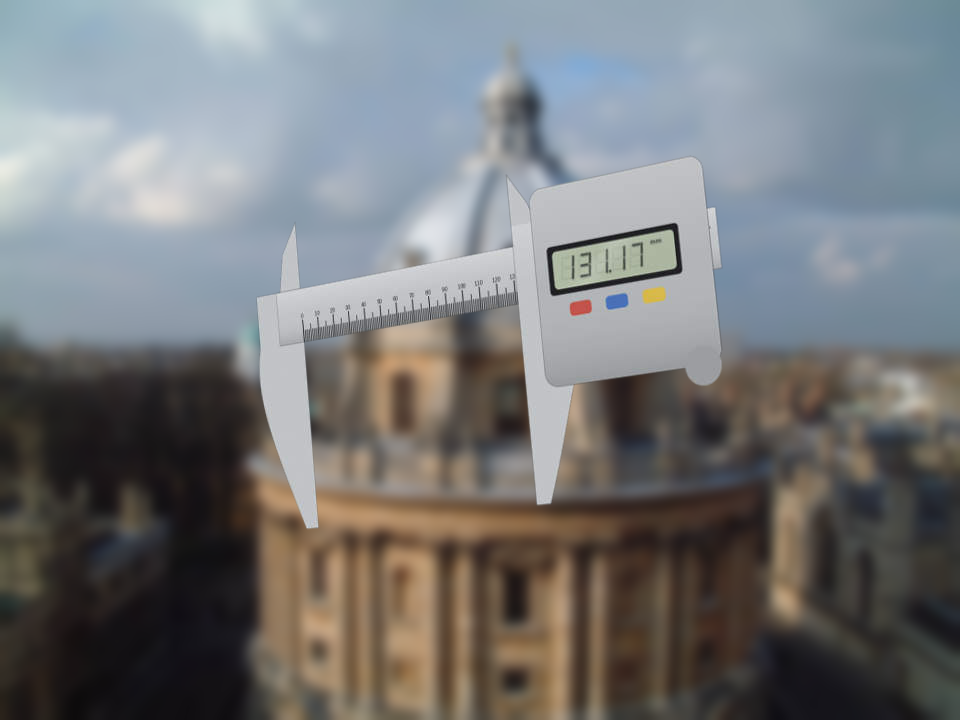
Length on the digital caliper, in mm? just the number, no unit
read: 131.17
